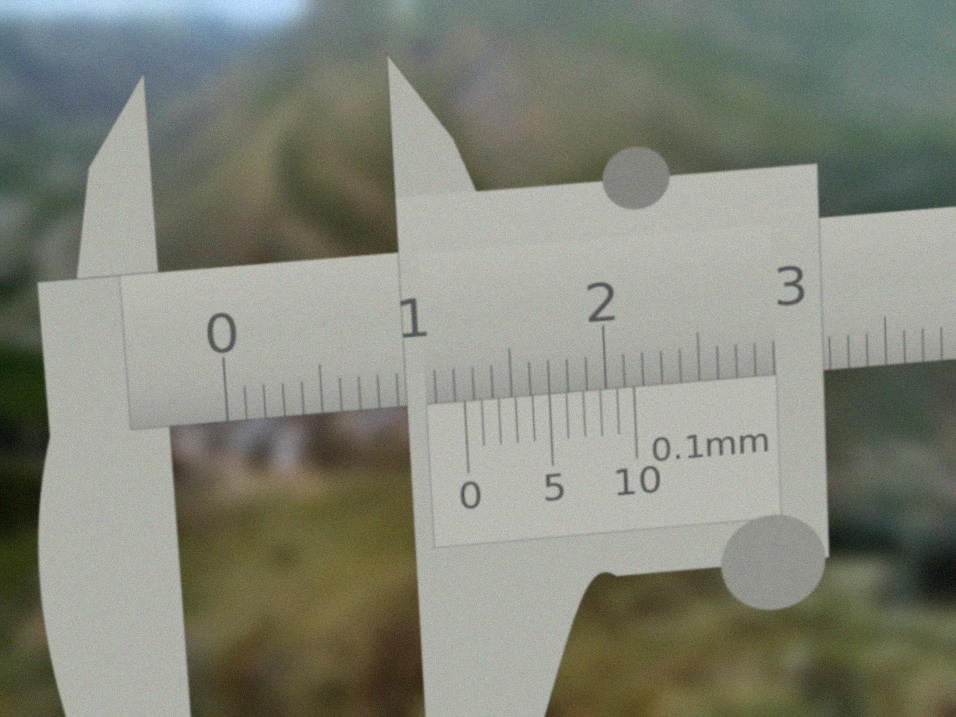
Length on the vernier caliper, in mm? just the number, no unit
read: 12.5
